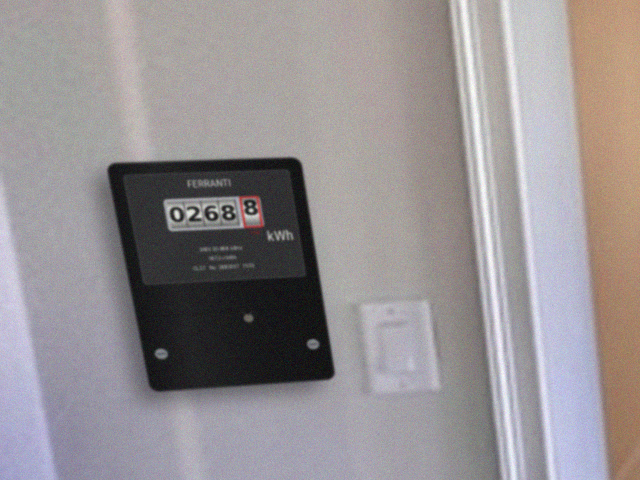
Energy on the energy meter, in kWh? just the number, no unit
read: 268.8
